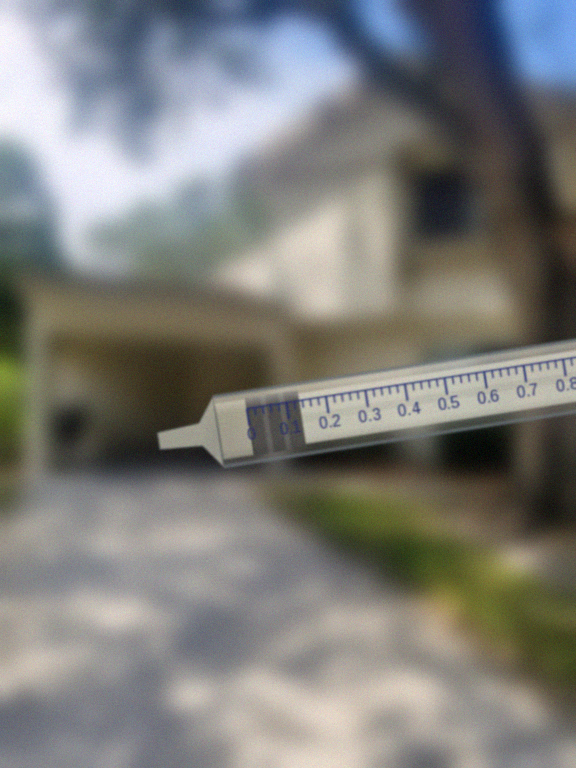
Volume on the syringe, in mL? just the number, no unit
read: 0
